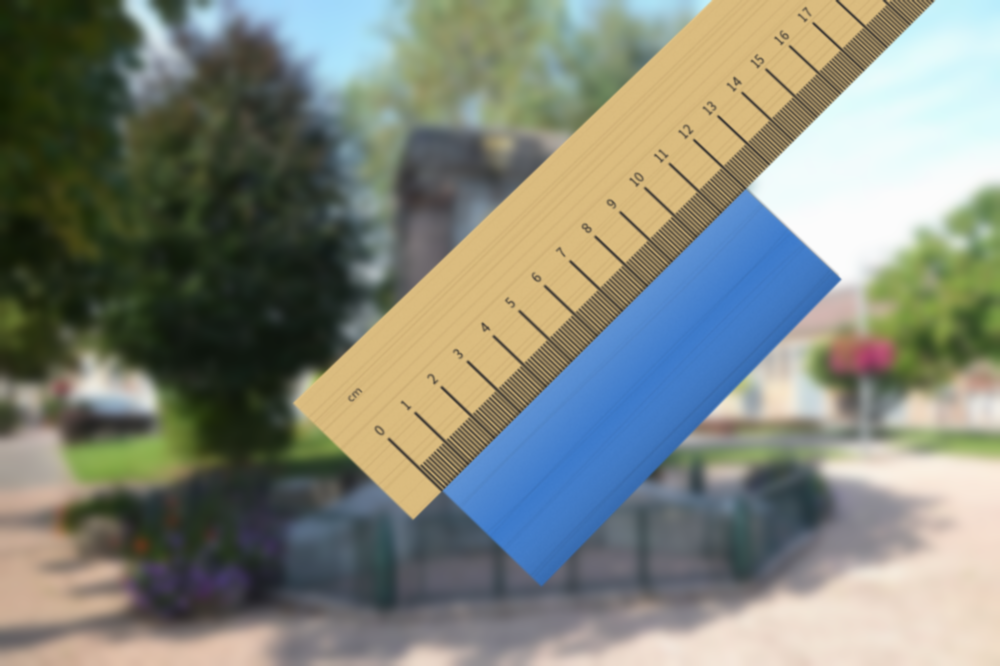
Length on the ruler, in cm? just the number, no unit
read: 12
